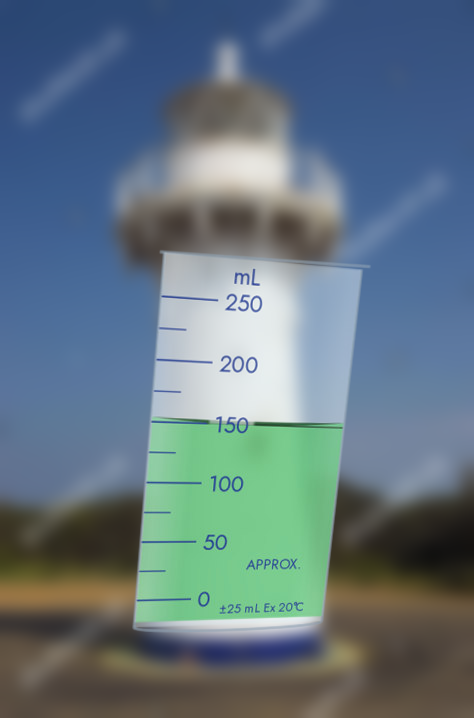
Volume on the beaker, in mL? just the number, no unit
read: 150
